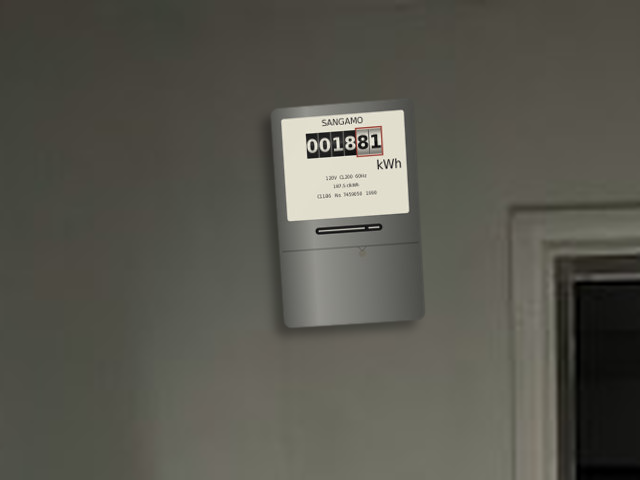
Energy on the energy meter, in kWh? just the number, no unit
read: 18.81
